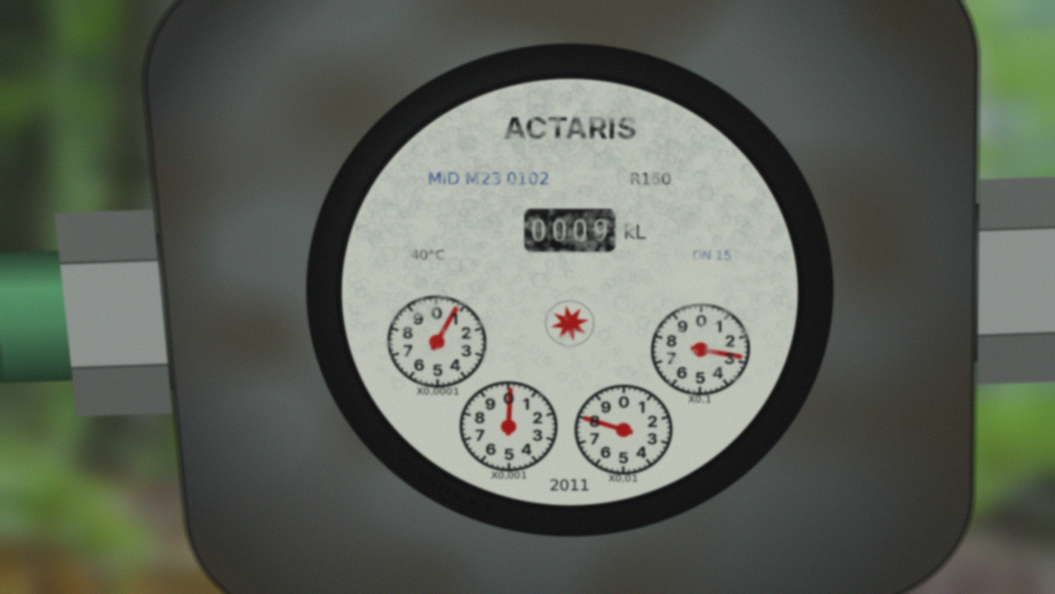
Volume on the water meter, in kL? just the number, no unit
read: 9.2800
